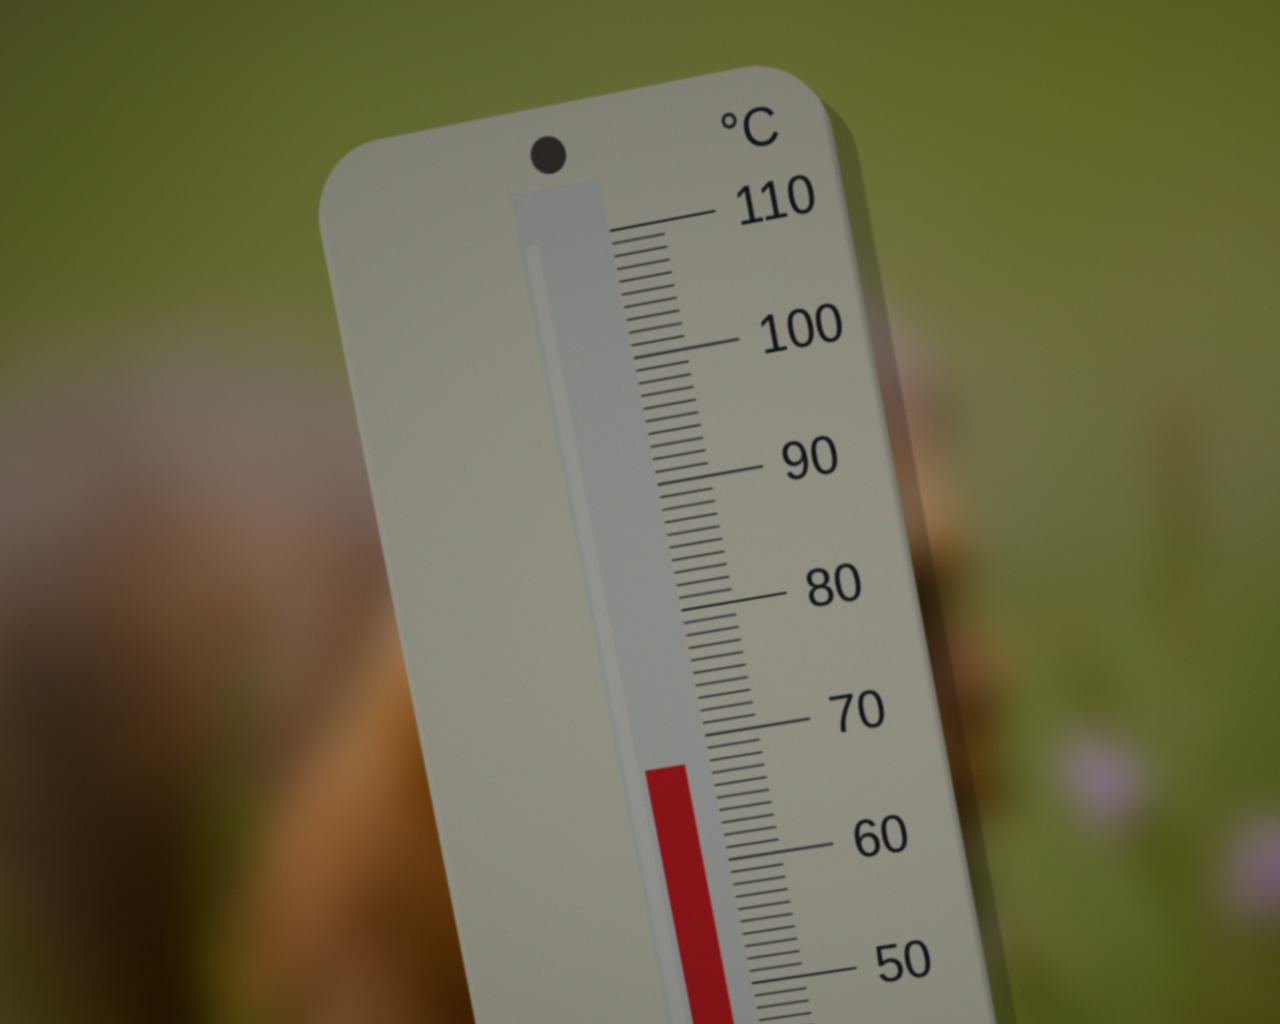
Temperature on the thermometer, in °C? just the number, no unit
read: 68
